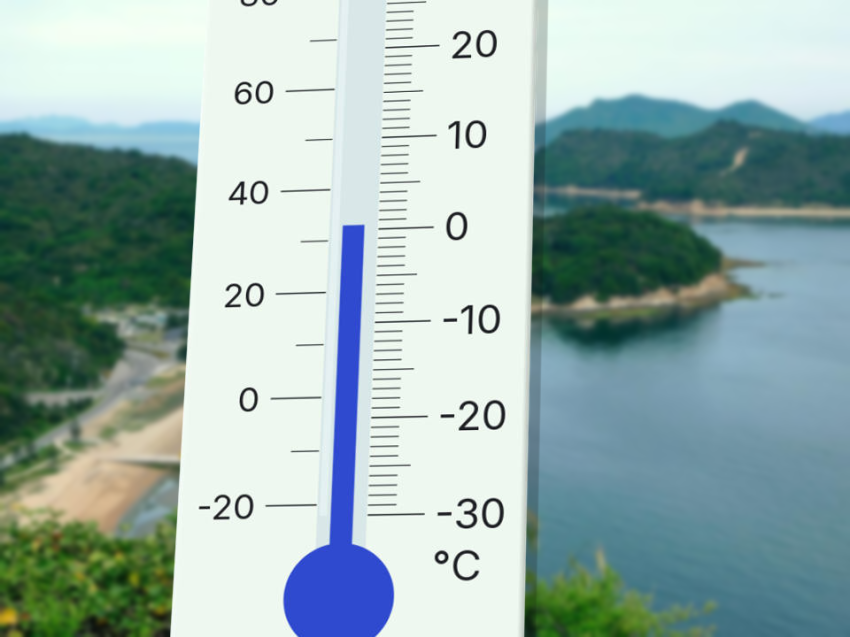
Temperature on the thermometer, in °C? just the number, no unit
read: 0.5
